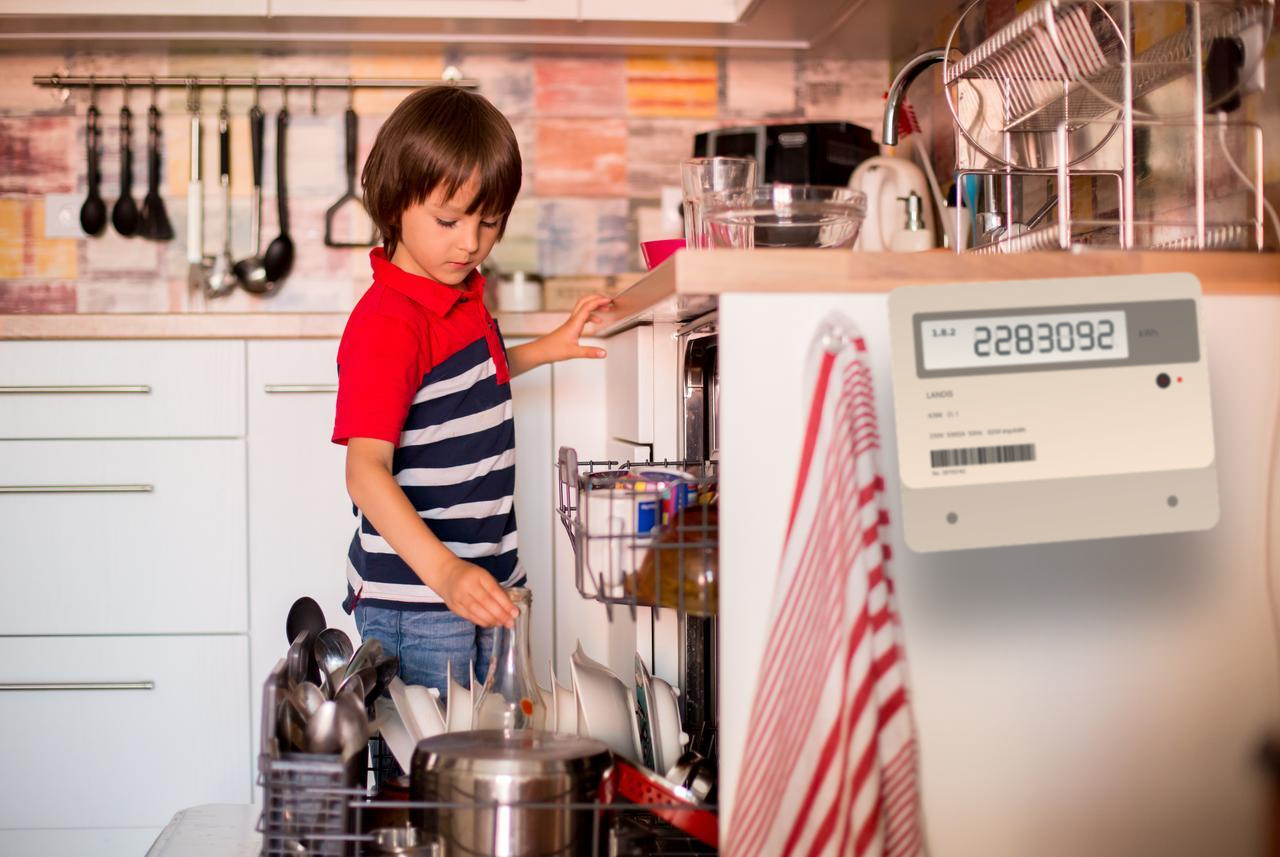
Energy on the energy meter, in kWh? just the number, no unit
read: 2283092
